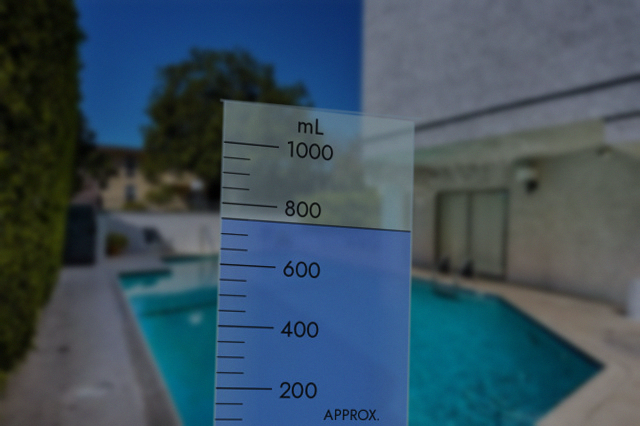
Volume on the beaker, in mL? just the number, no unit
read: 750
